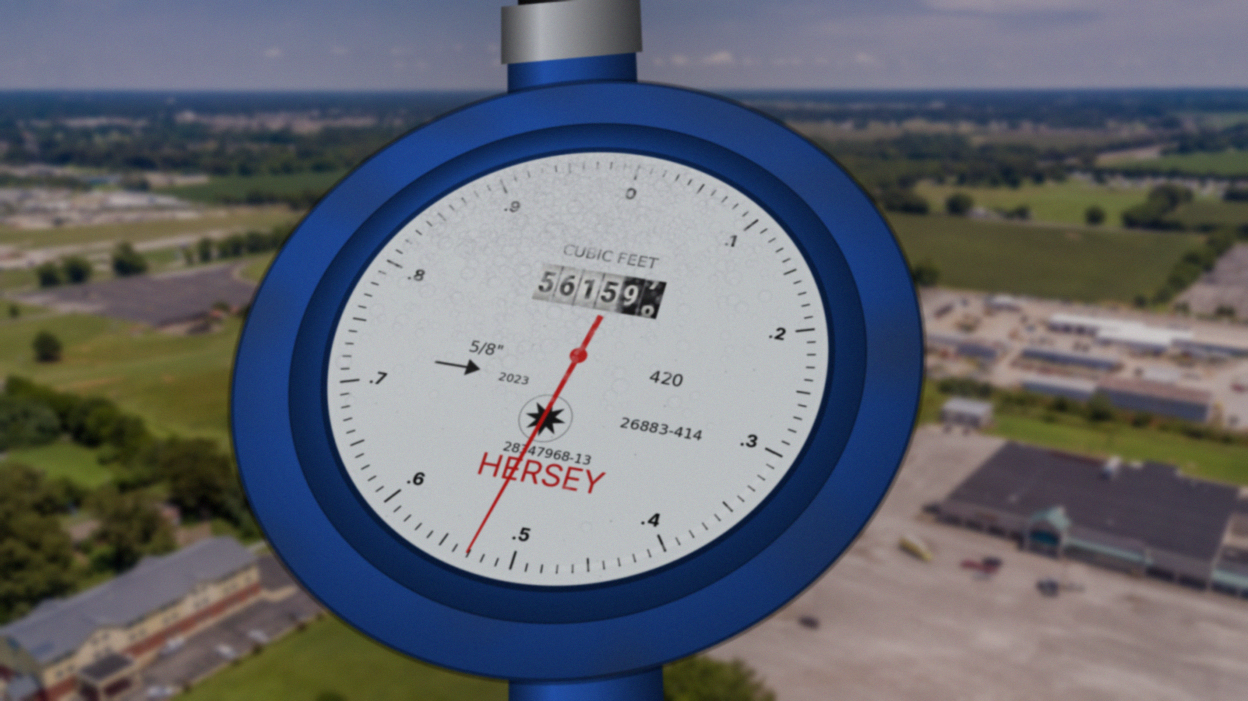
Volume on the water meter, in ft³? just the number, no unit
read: 561597.53
